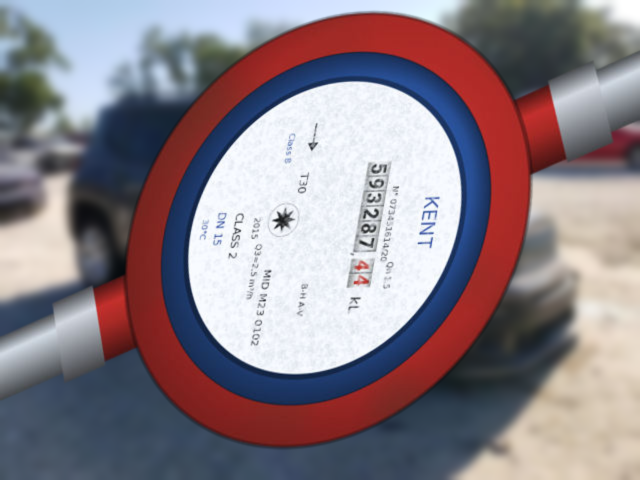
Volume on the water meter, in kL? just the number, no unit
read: 593287.44
